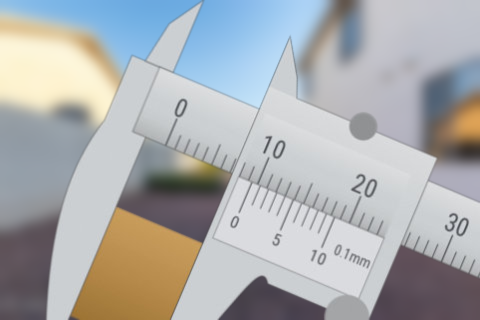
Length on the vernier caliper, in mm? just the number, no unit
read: 9.4
